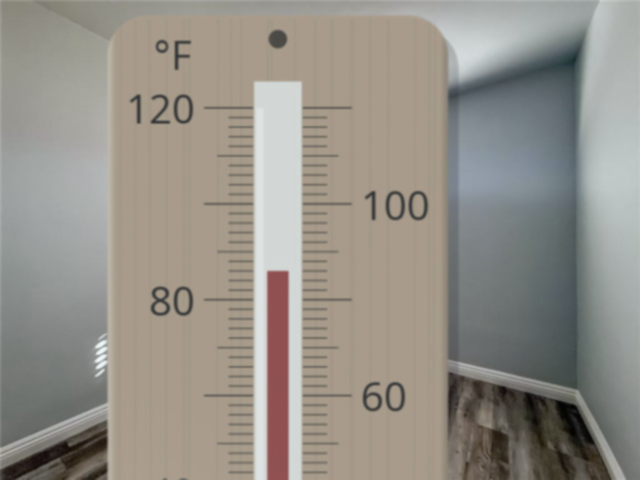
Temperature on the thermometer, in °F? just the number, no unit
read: 86
